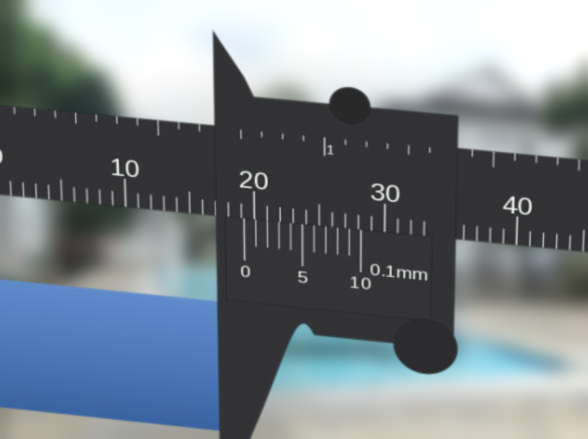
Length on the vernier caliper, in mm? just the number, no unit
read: 19.2
